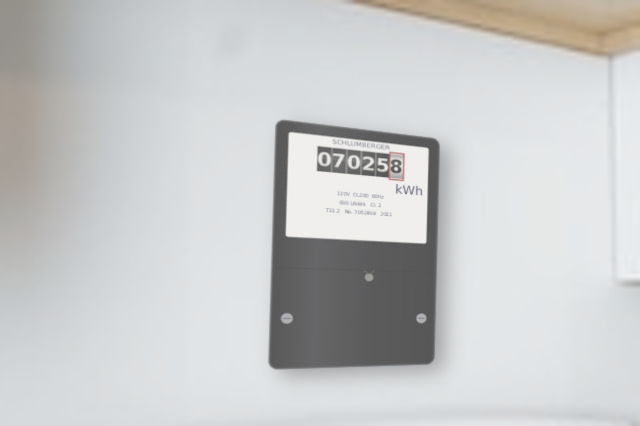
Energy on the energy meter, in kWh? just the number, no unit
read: 7025.8
